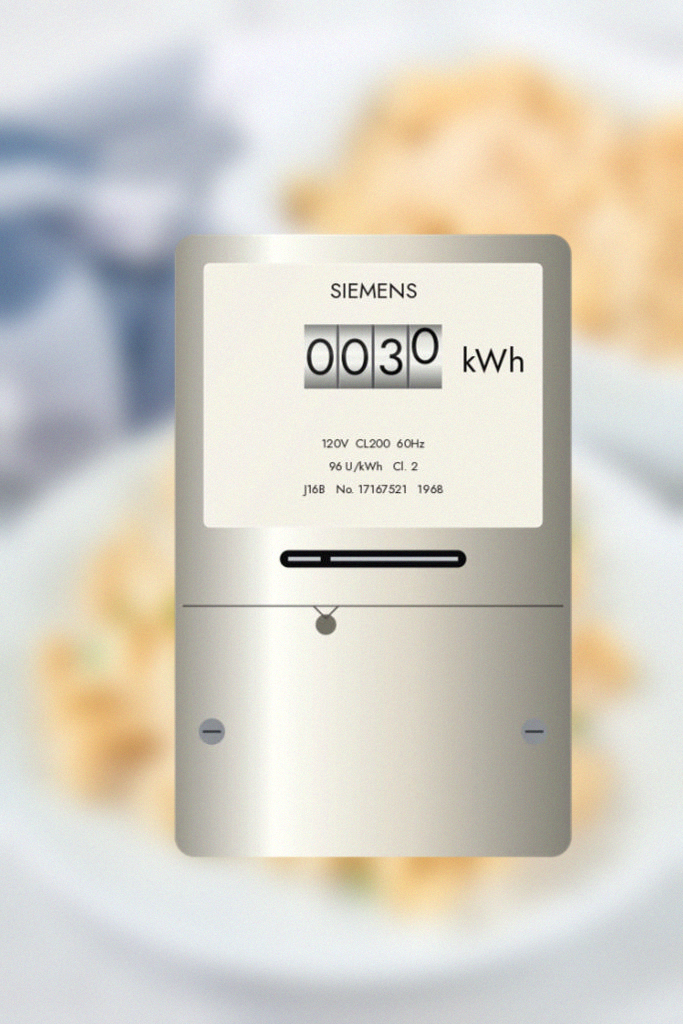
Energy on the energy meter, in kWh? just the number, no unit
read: 30
